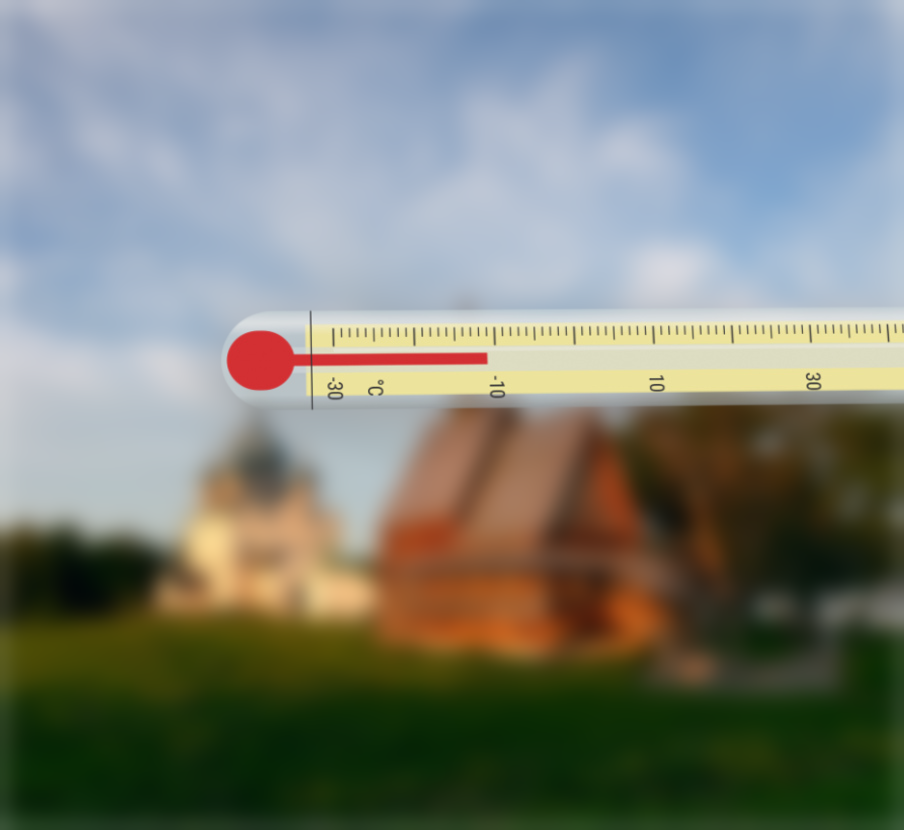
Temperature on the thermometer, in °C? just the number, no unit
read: -11
